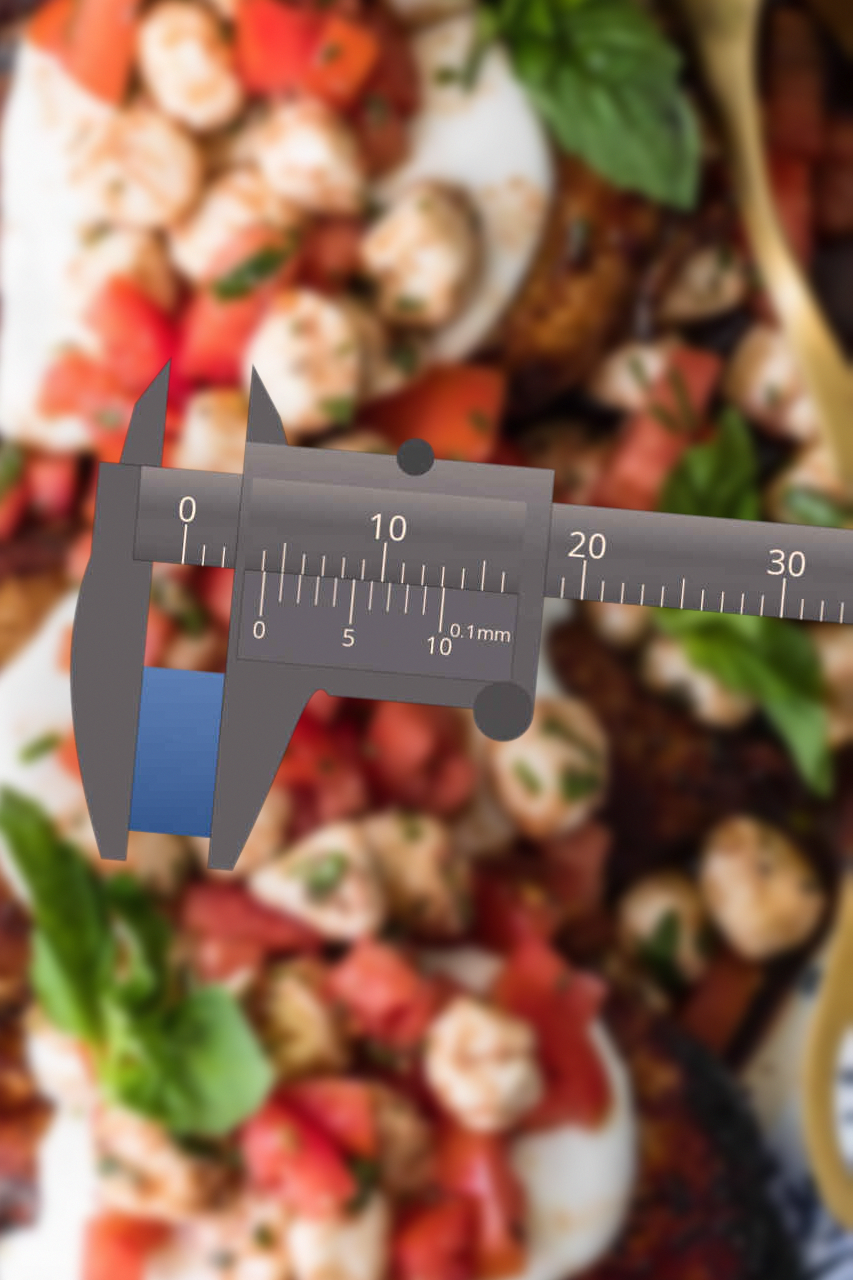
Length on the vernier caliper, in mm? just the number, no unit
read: 4.1
